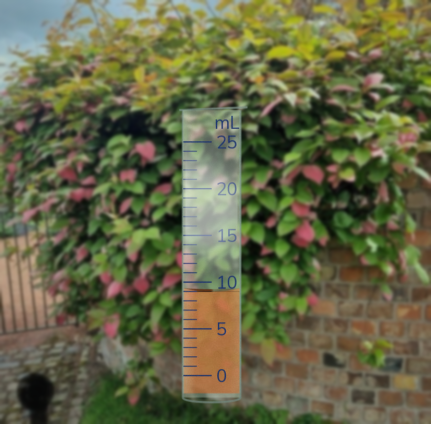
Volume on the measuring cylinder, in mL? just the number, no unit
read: 9
